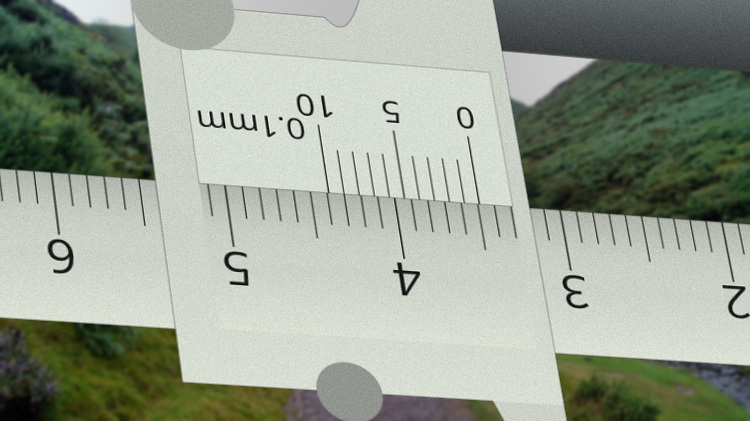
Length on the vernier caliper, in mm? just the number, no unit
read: 34.9
